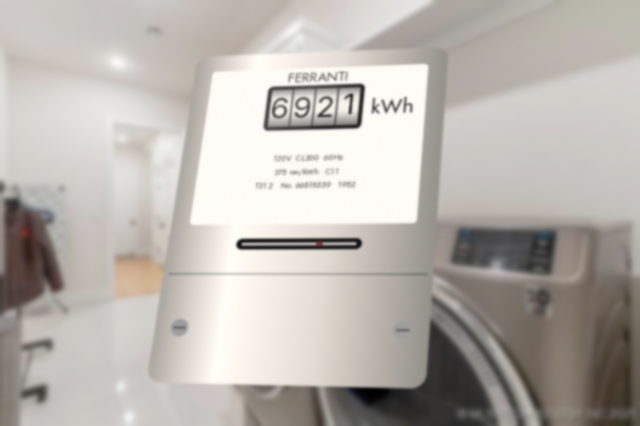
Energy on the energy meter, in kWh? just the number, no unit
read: 6921
